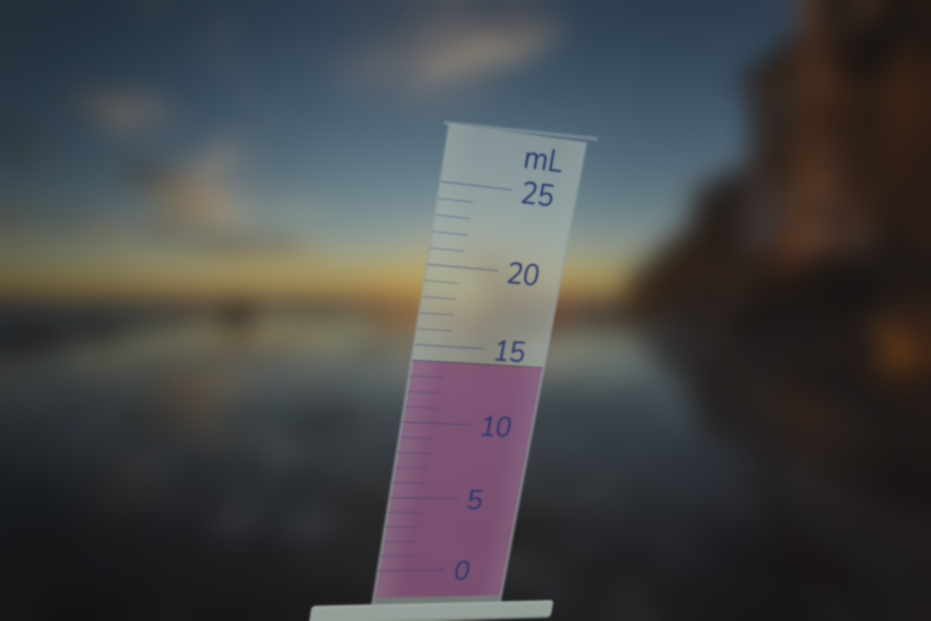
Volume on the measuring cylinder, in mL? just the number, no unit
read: 14
